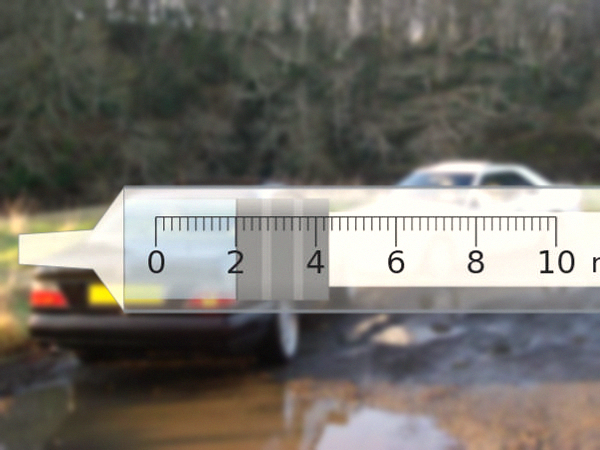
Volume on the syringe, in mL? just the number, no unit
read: 2
